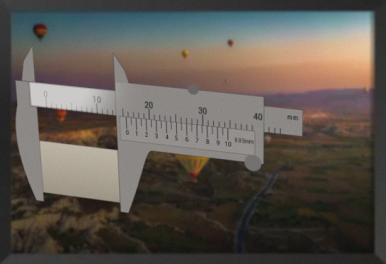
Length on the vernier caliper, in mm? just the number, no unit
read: 15.6
